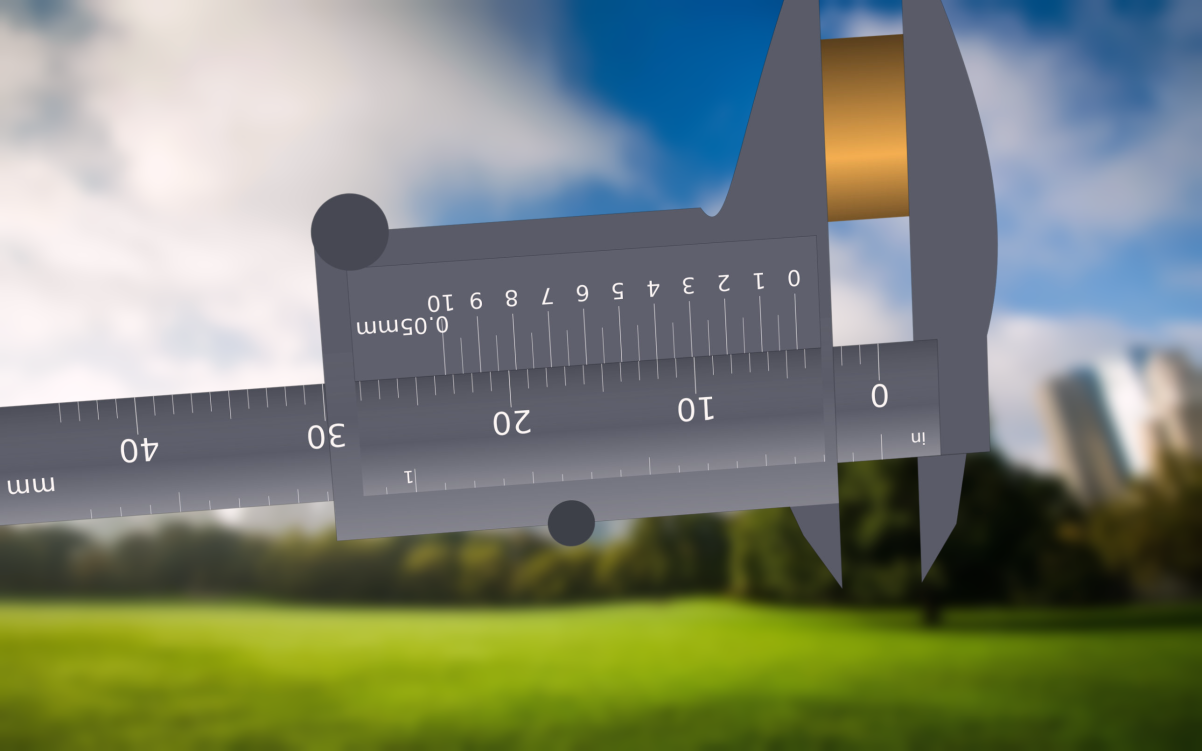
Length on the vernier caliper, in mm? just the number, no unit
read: 4.4
